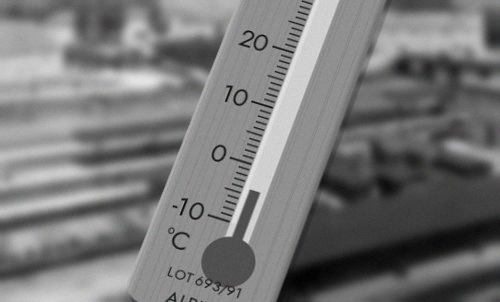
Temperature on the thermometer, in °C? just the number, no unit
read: -4
